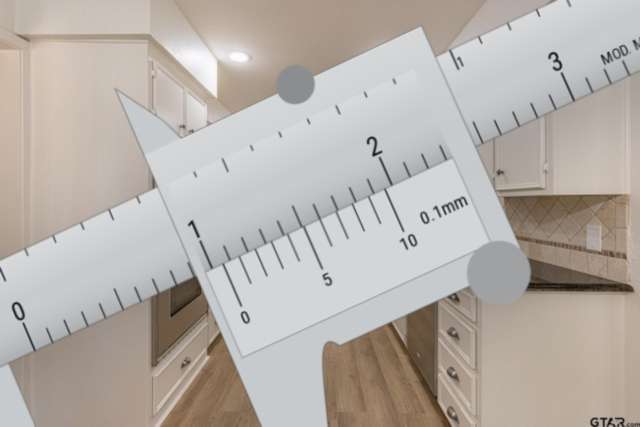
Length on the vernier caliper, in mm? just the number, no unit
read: 10.6
